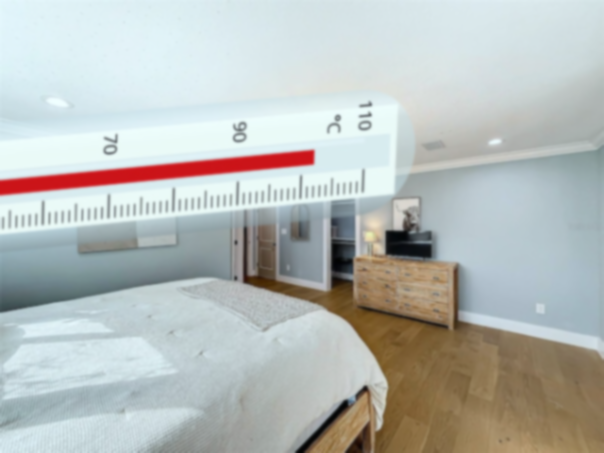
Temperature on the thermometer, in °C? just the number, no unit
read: 102
